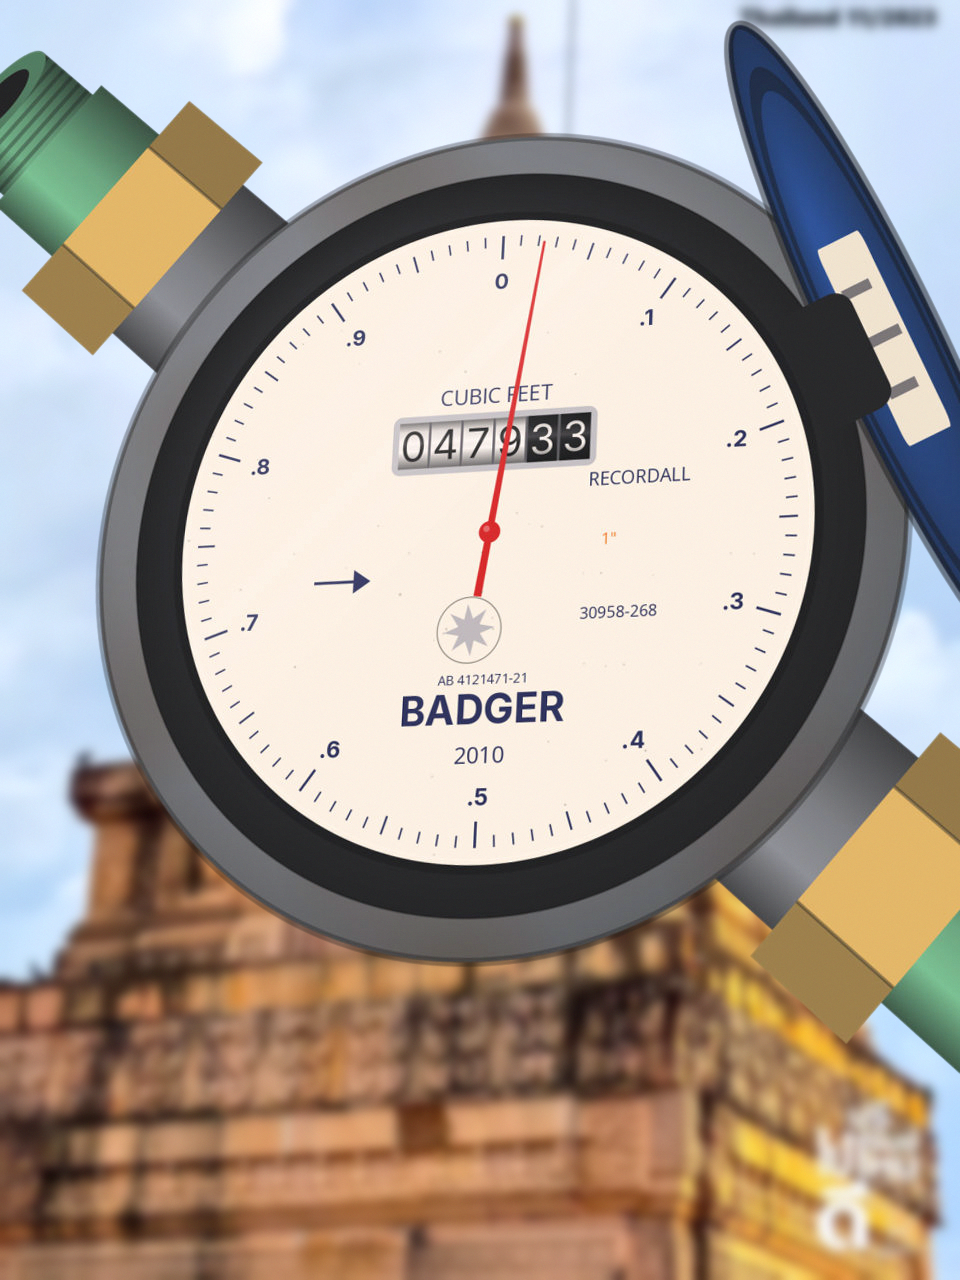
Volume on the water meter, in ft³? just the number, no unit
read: 47933.02
